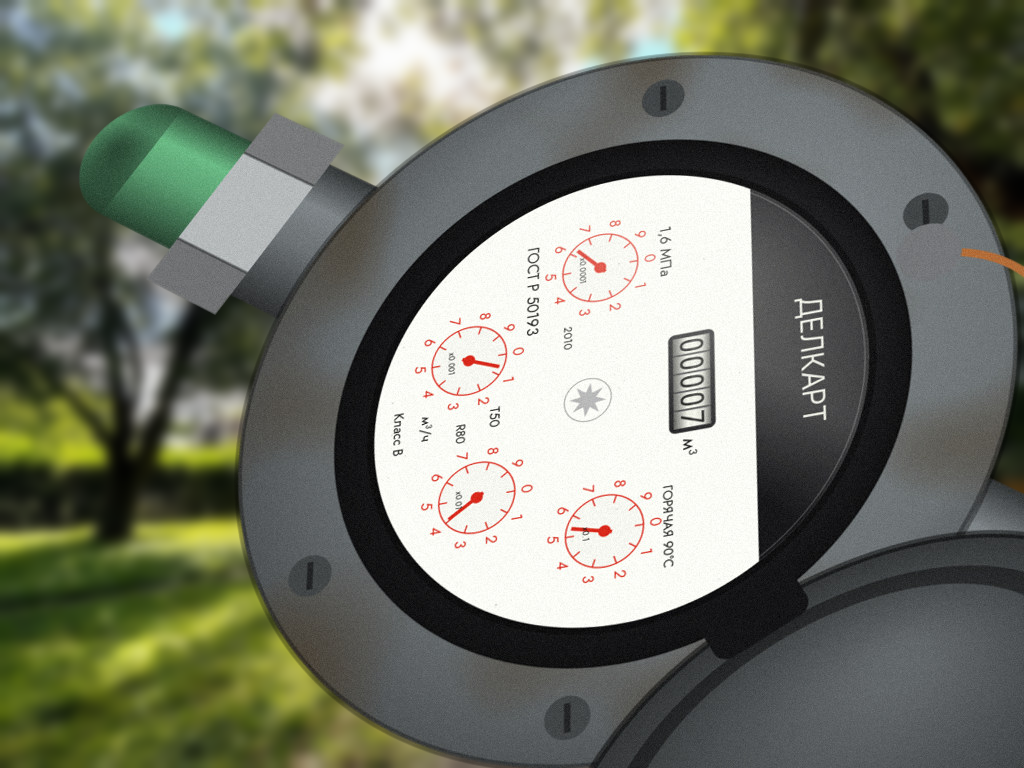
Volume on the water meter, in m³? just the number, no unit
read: 7.5406
